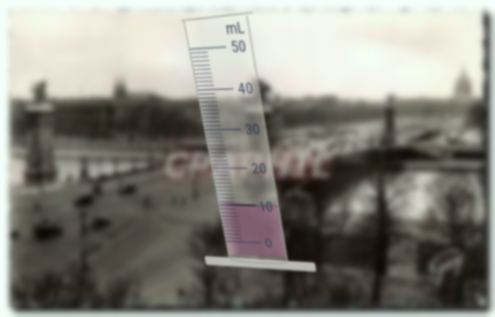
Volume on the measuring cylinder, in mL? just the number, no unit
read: 10
